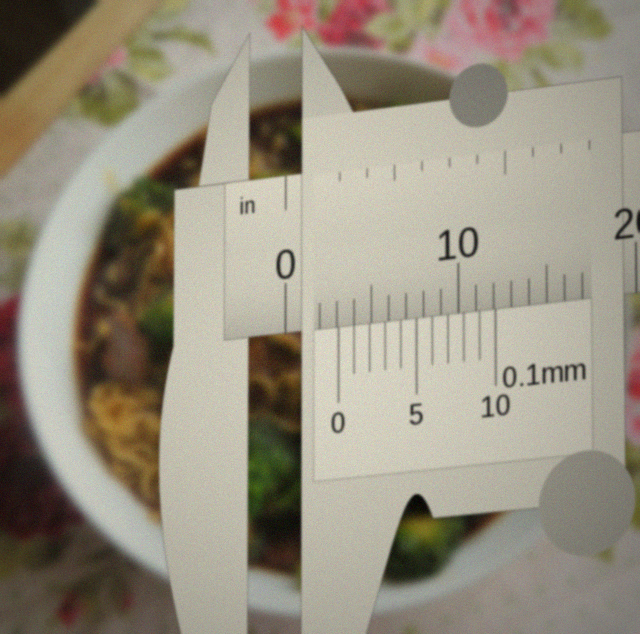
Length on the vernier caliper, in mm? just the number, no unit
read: 3.1
